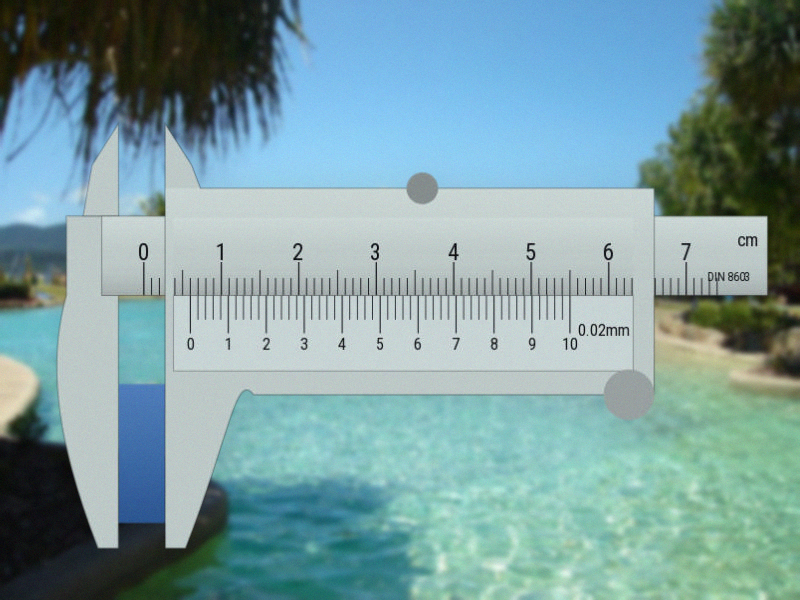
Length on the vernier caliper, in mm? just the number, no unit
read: 6.0
